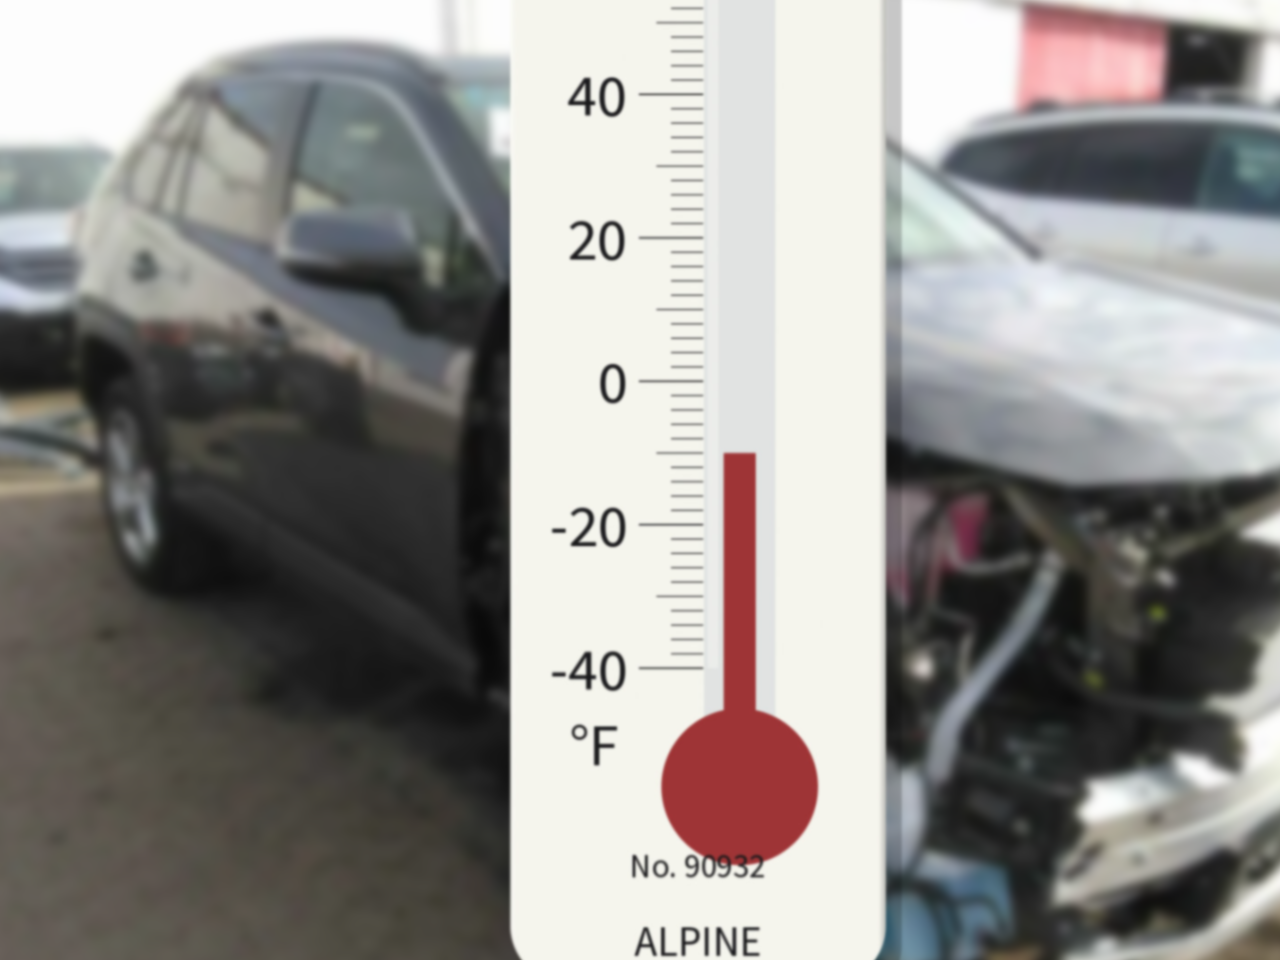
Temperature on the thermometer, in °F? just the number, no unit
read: -10
